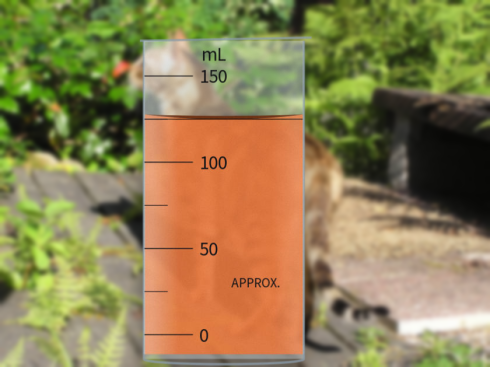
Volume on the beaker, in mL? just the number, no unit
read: 125
